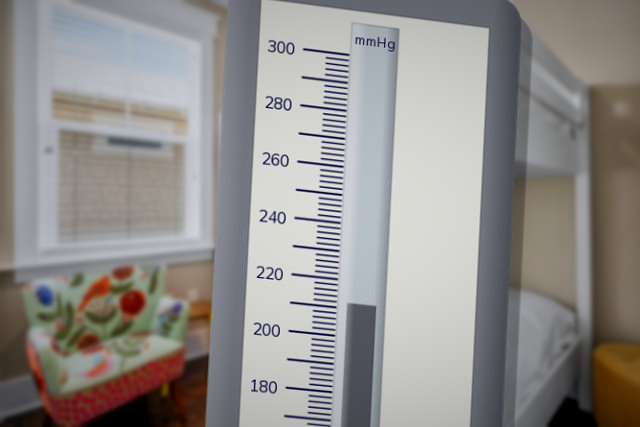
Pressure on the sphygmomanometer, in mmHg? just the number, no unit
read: 212
